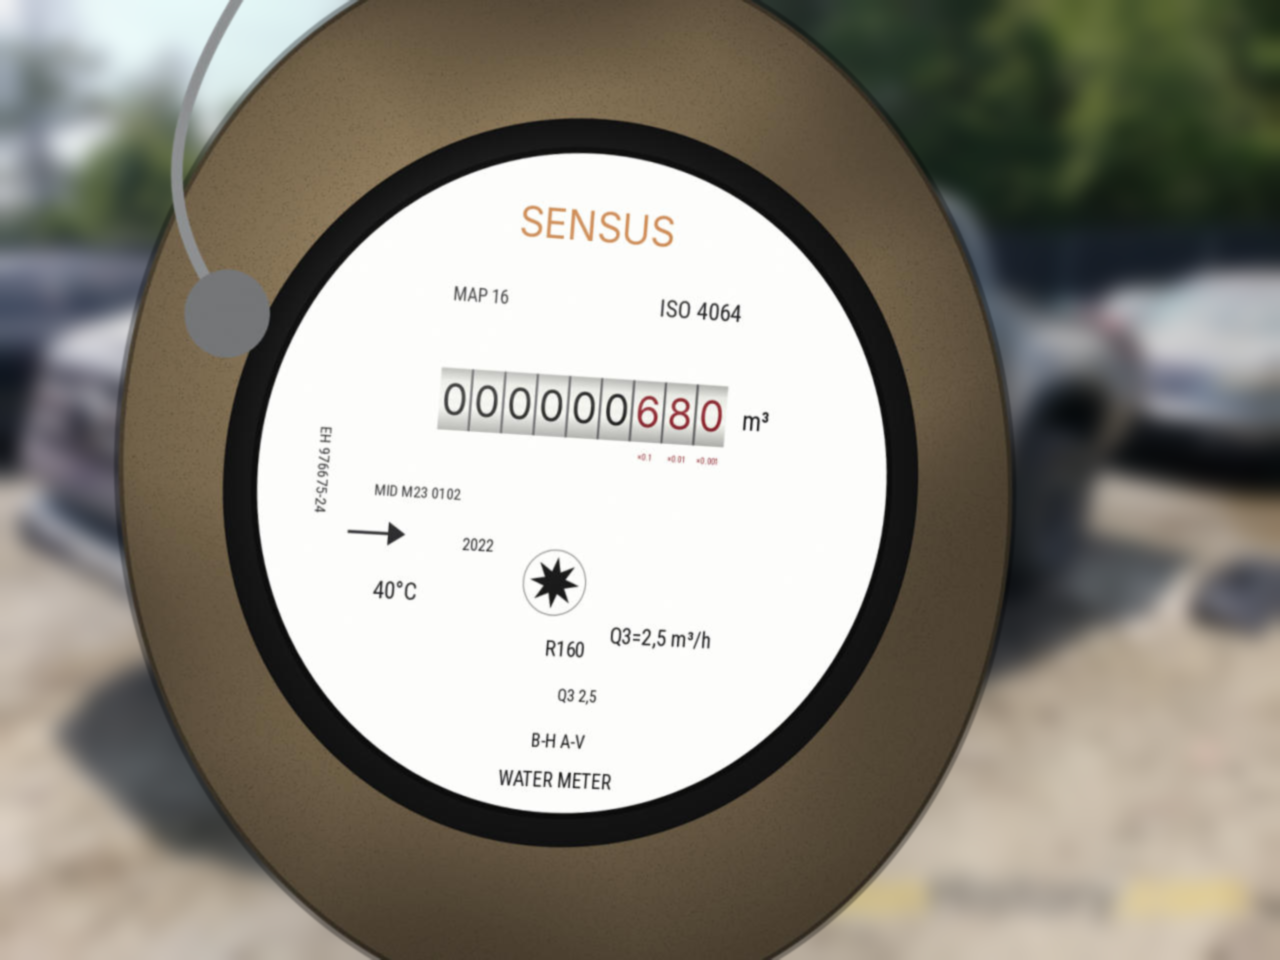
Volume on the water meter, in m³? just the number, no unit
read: 0.680
